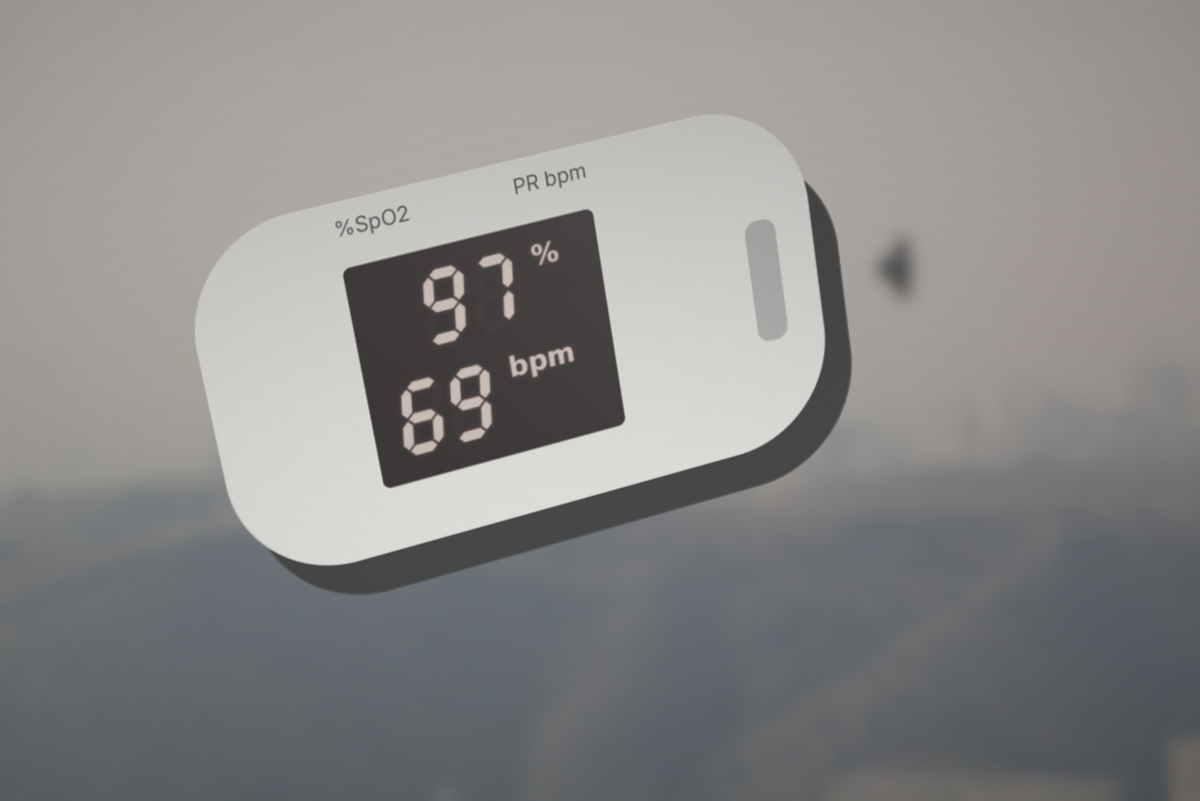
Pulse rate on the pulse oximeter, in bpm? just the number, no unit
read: 69
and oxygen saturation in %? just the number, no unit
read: 97
